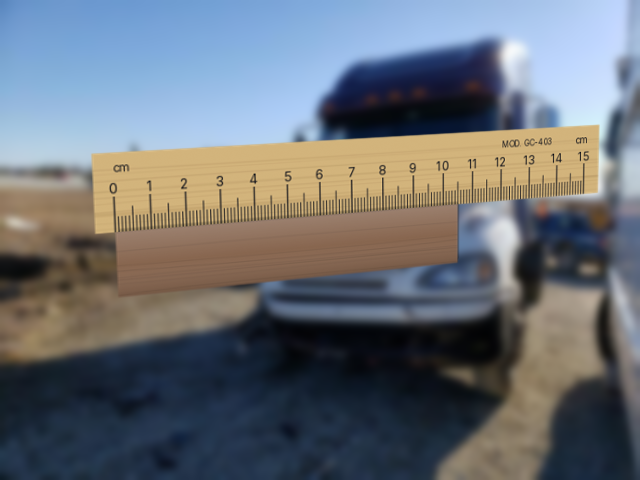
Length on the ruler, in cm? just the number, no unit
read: 10.5
